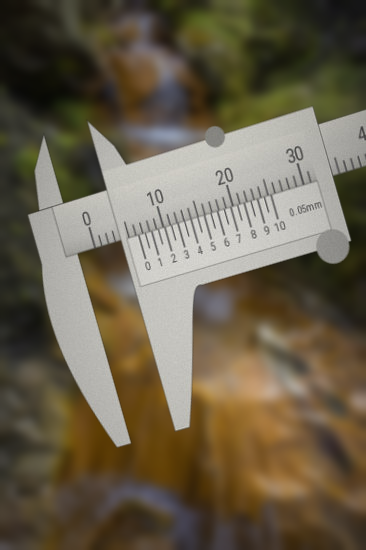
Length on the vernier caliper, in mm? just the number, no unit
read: 6.4
